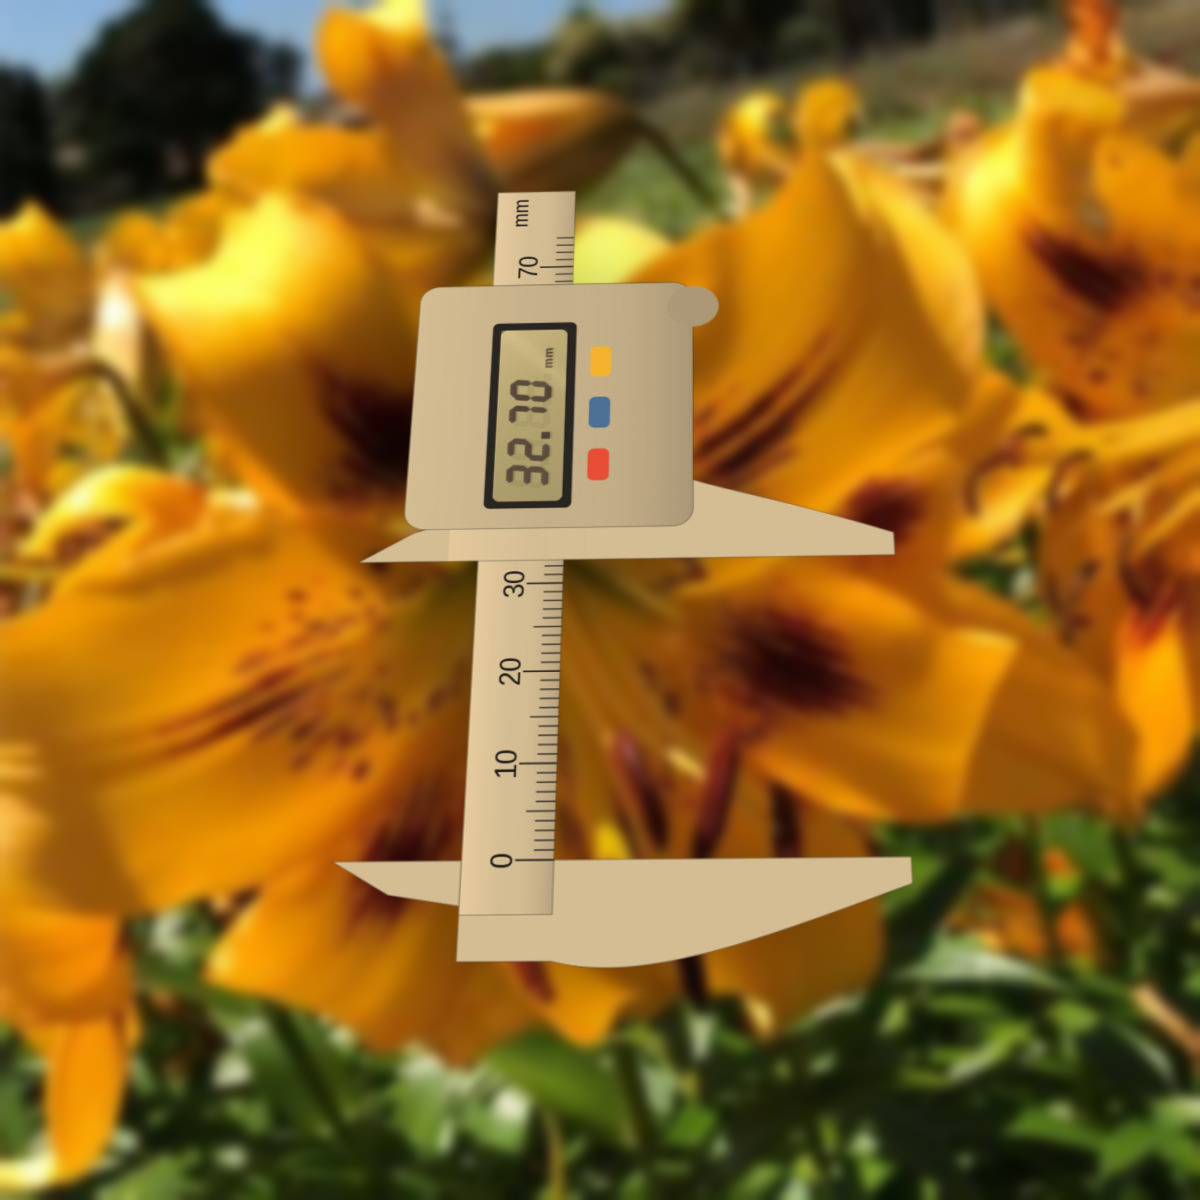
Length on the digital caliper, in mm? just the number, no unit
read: 32.70
